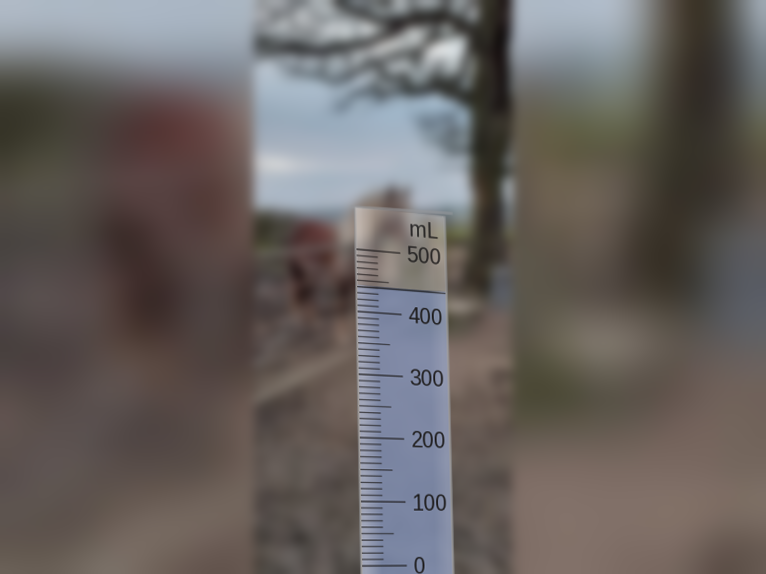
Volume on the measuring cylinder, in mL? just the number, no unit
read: 440
